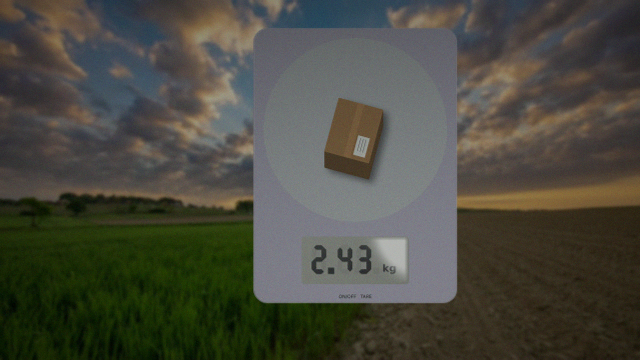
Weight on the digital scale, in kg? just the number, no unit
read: 2.43
